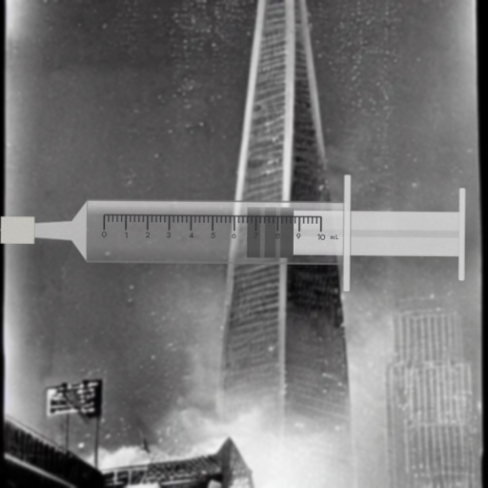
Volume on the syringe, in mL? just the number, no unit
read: 6.6
